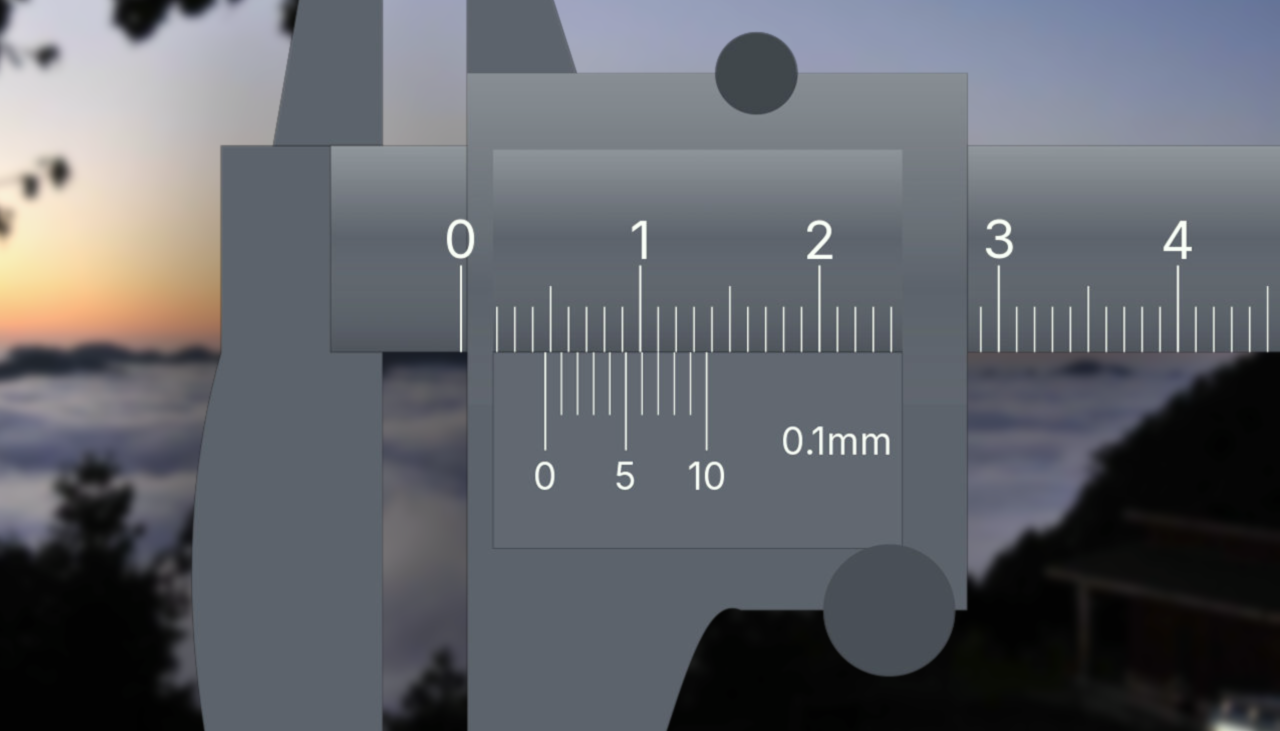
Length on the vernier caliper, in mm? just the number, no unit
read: 4.7
